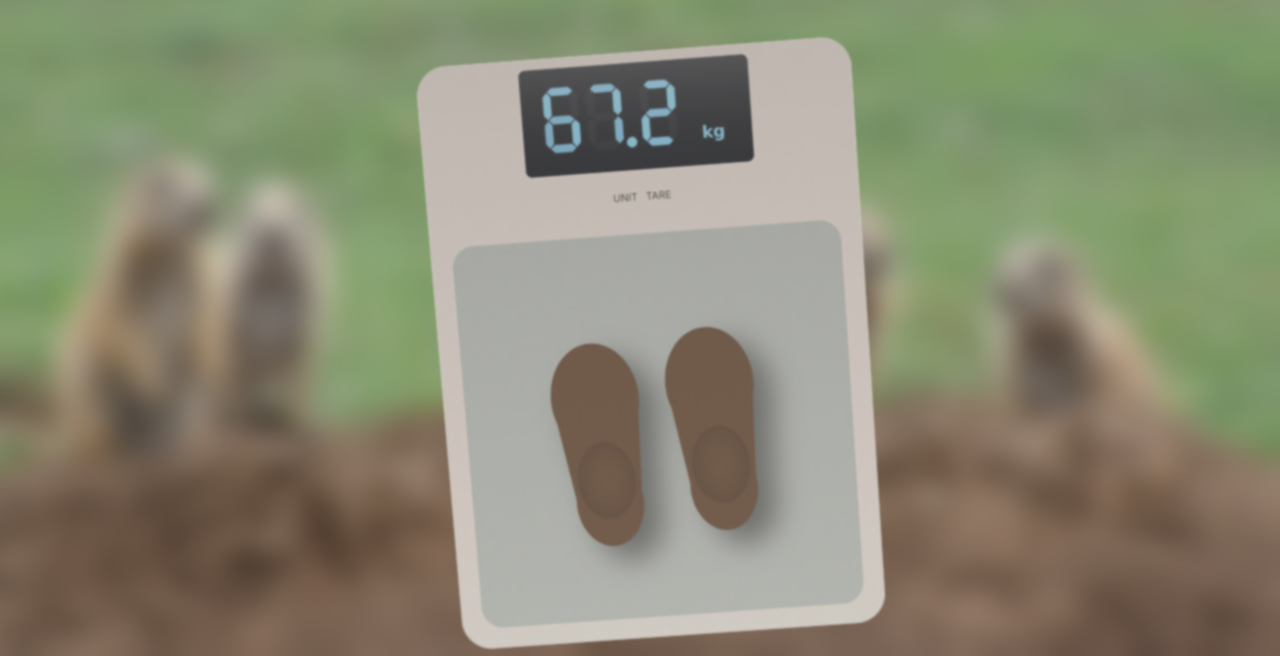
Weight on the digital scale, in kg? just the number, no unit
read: 67.2
